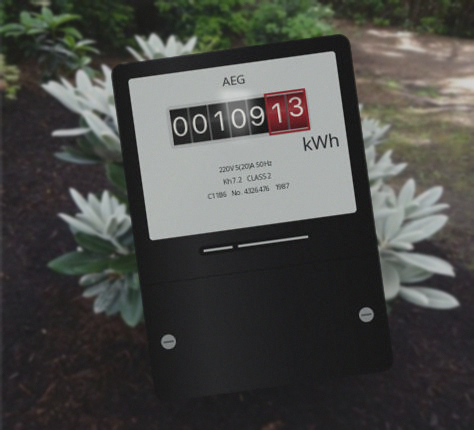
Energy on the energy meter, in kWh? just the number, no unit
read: 109.13
